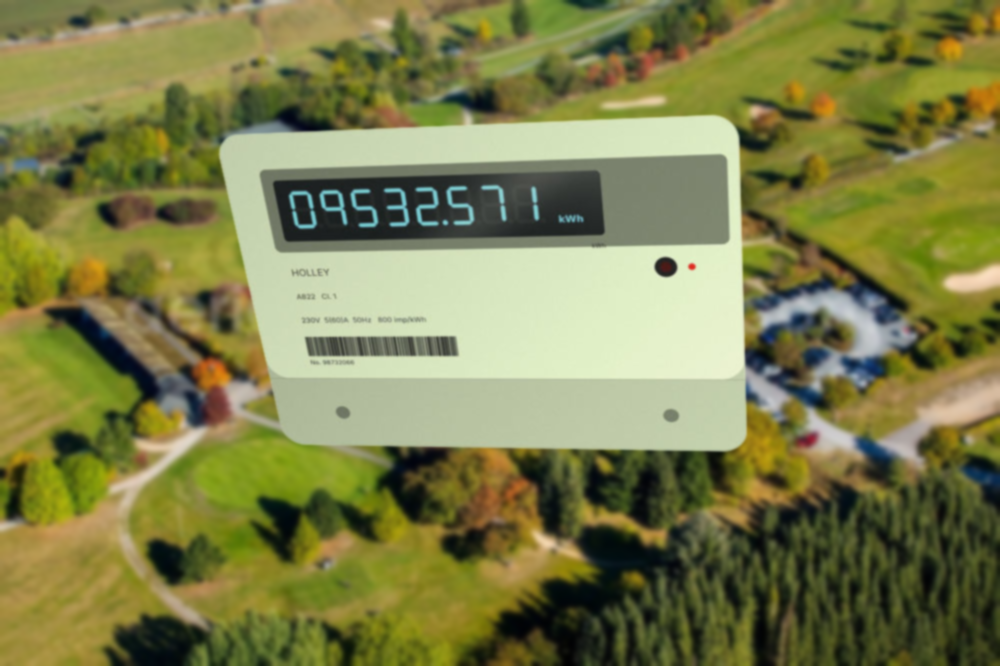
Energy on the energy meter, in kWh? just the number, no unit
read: 9532.571
